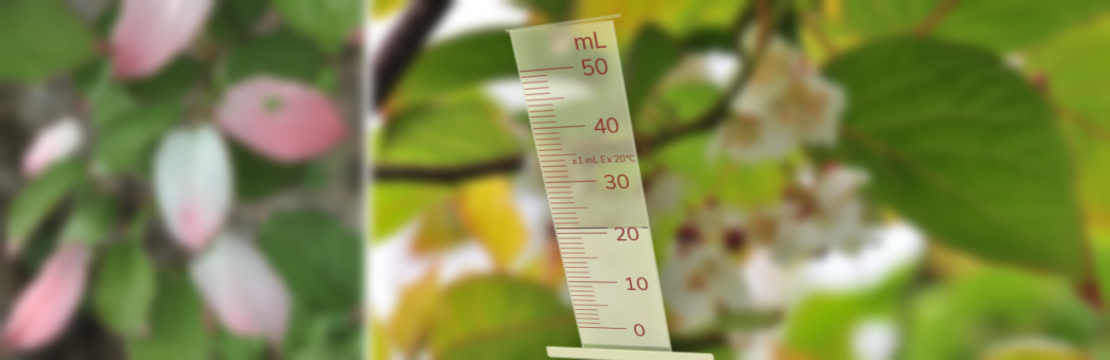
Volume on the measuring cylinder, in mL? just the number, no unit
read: 21
